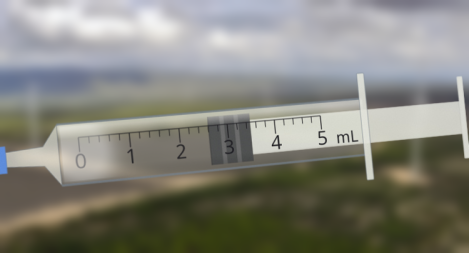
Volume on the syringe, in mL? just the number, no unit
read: 2.6
